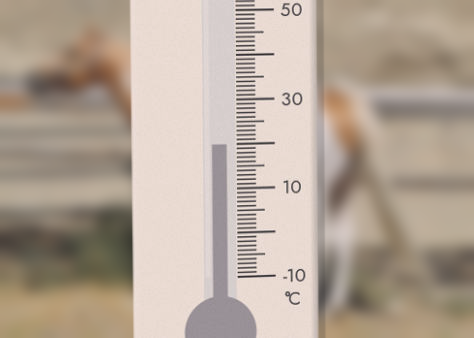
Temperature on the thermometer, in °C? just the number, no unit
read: 20
